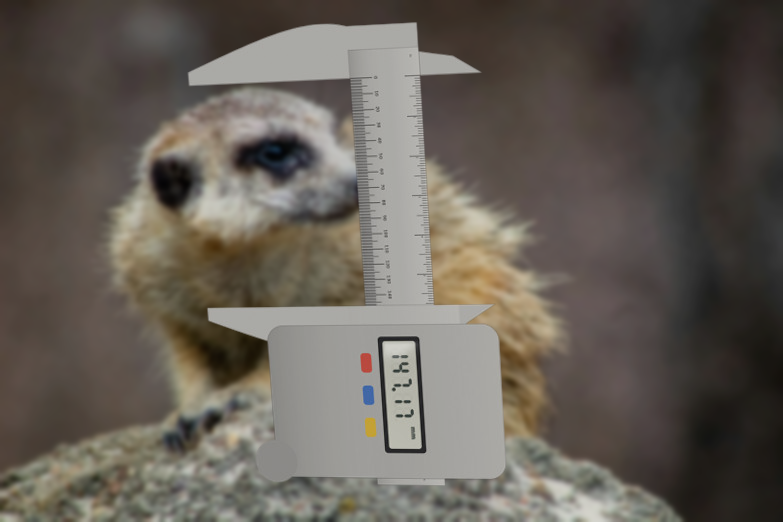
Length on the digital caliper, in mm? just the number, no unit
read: 147.17
